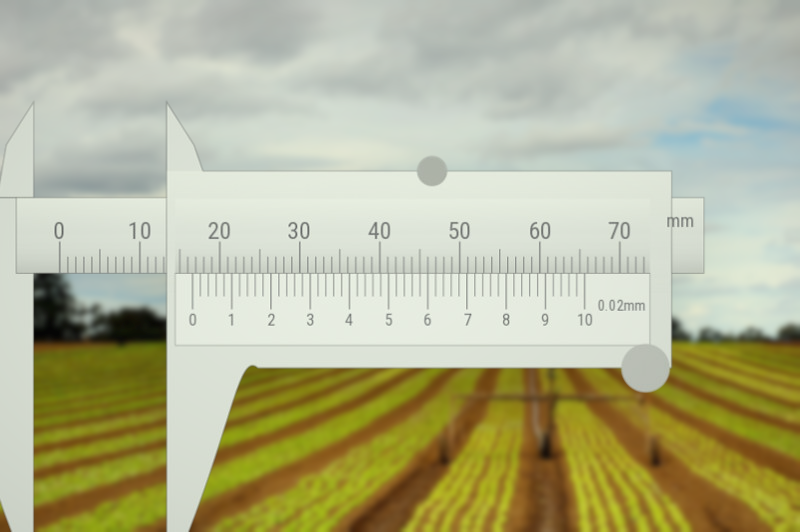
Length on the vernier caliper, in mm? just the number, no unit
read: 16.6
